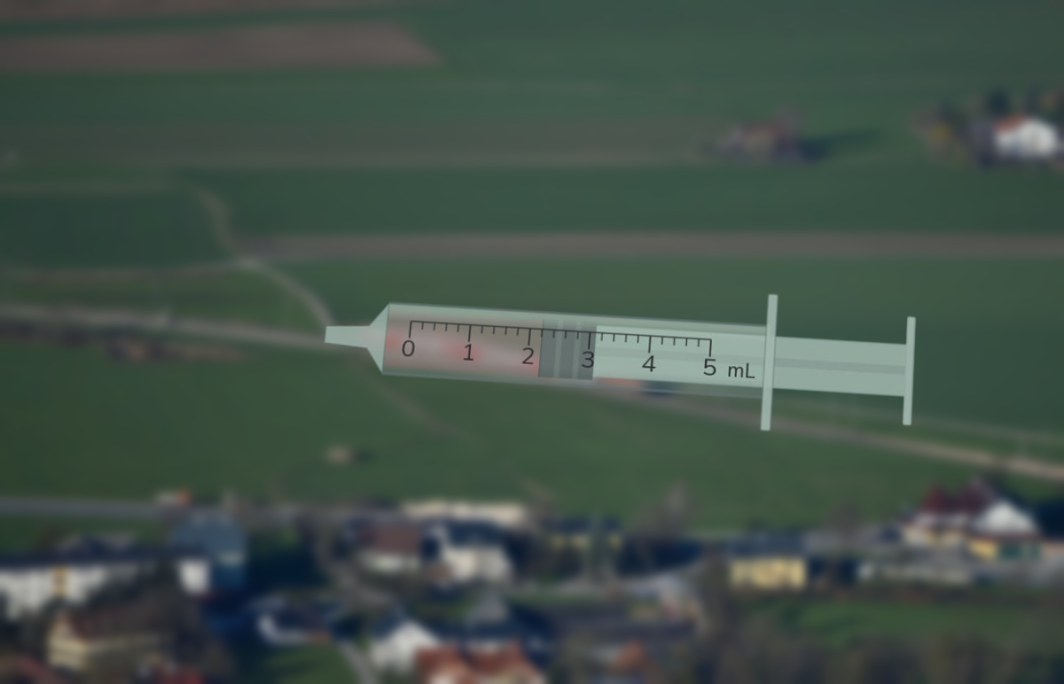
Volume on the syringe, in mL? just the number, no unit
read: 2.2
